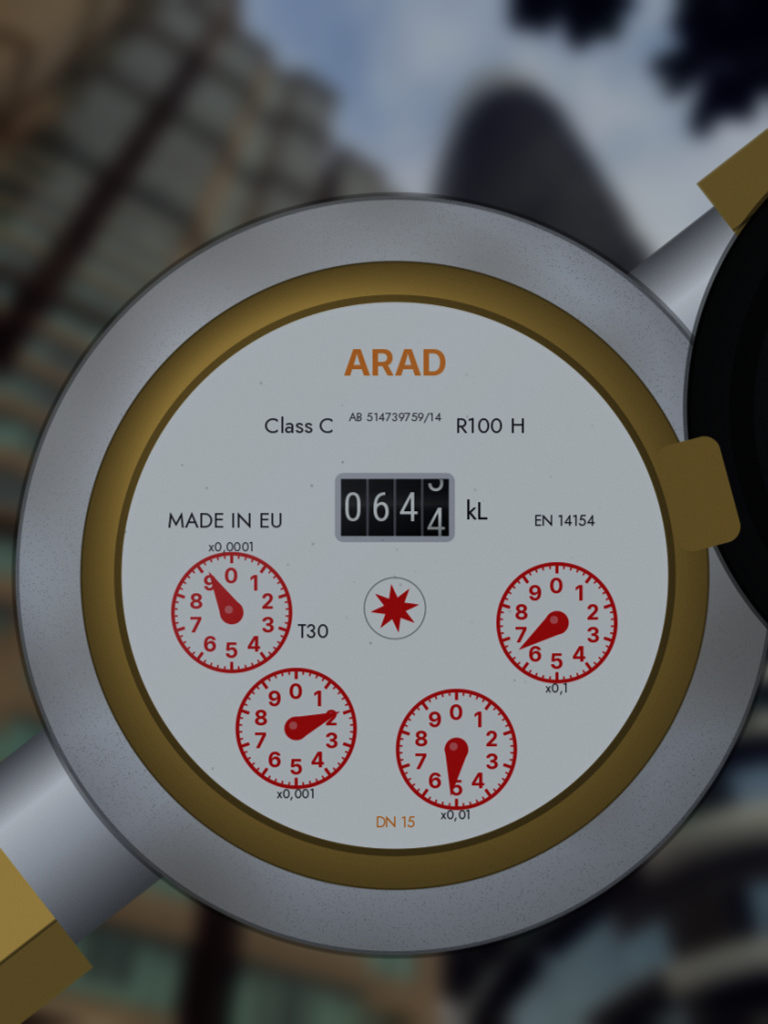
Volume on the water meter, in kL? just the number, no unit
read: 643.6519
